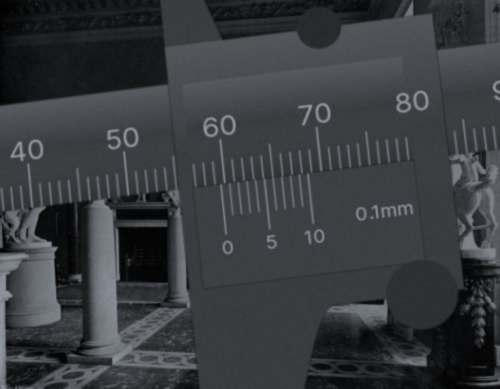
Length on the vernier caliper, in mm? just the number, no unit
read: 59.6
